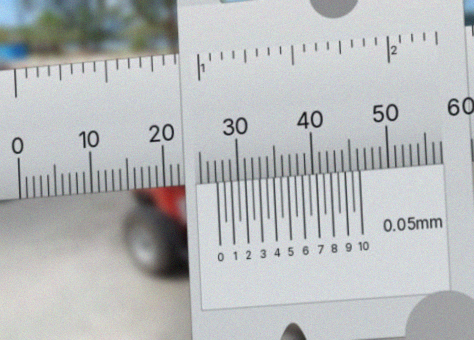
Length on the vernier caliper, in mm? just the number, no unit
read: 27.2
